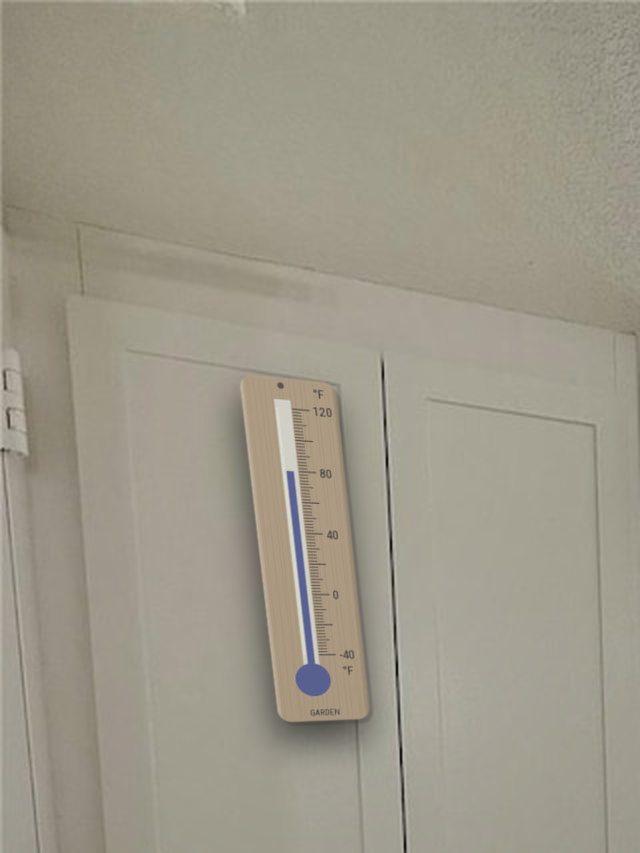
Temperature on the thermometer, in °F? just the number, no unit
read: 80
